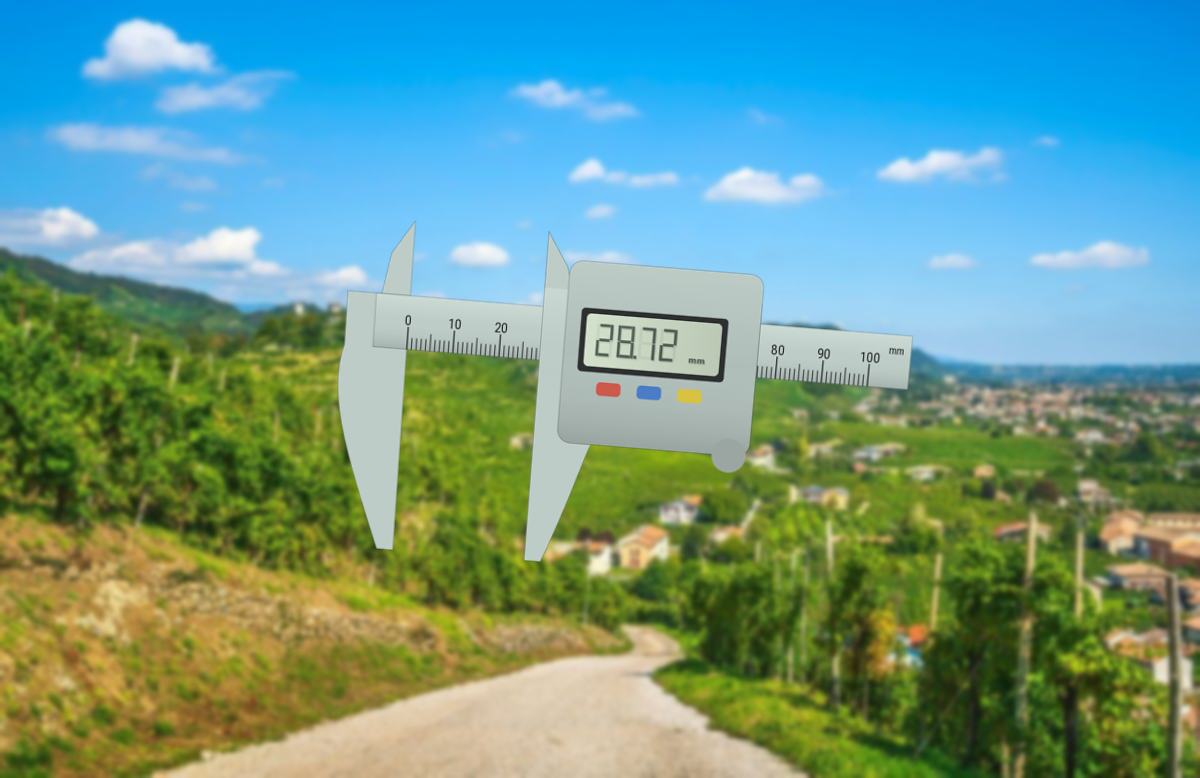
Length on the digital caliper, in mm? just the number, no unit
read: 28.72
